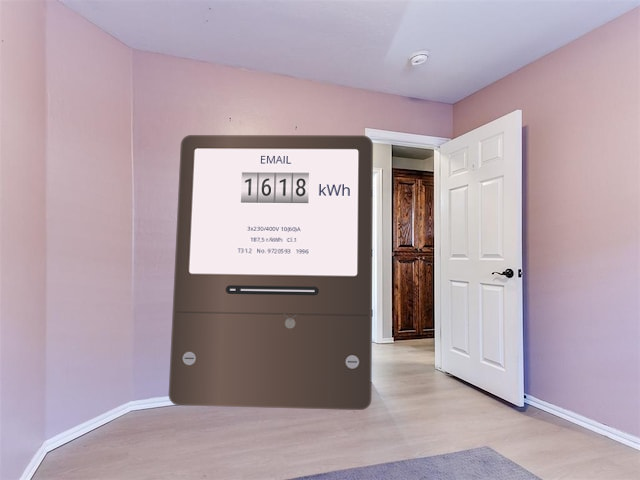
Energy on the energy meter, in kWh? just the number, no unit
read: 1618
